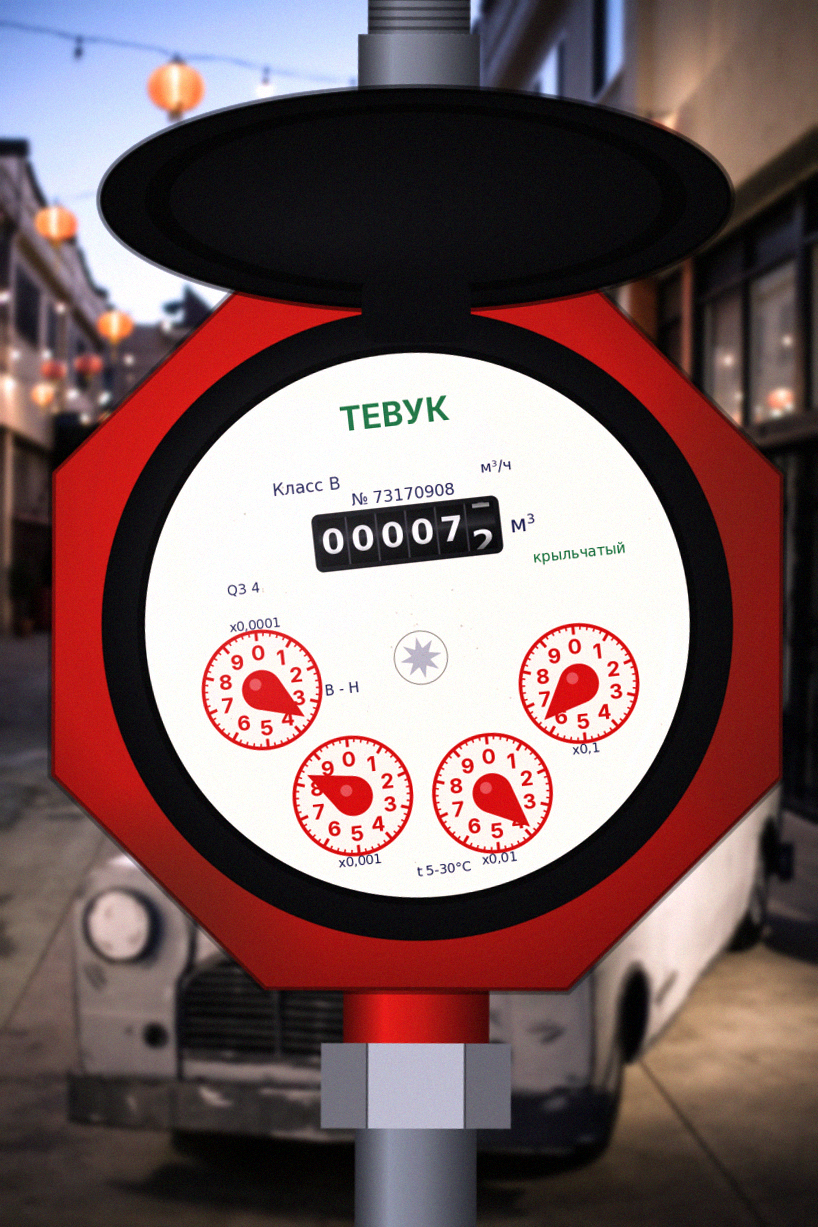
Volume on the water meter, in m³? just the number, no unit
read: 71.6383
